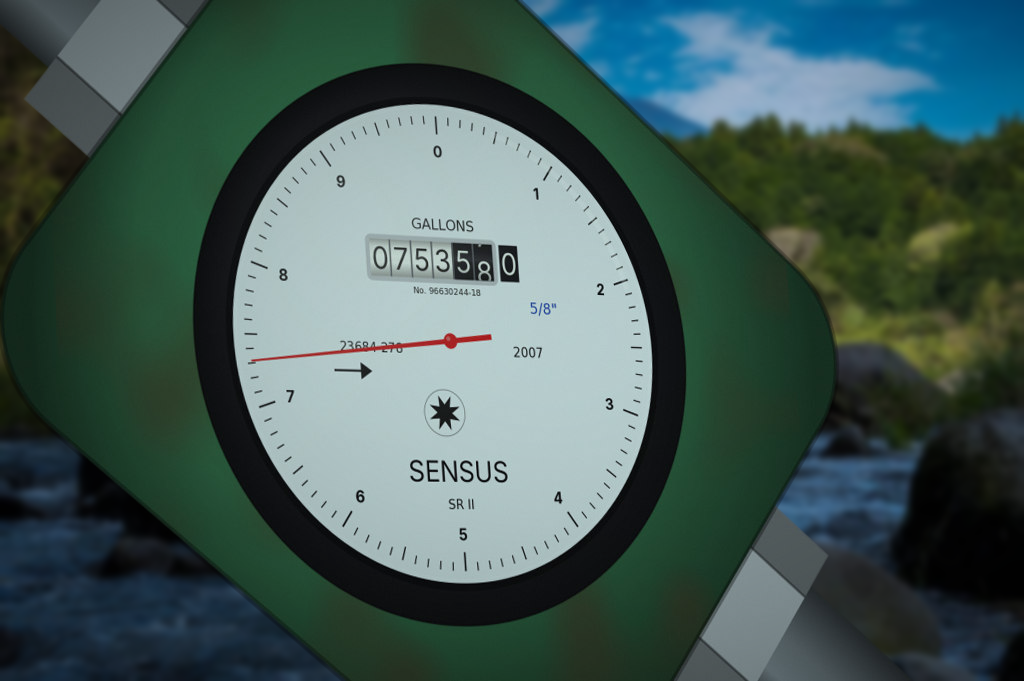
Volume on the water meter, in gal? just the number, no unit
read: 753577.3
